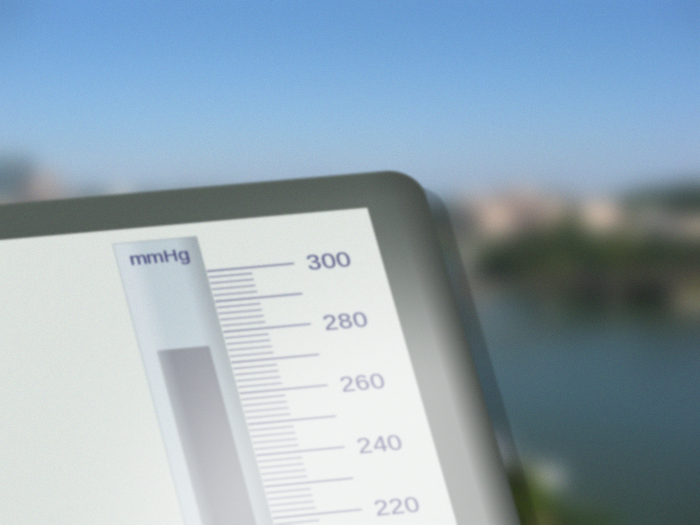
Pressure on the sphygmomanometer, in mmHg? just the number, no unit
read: 276
